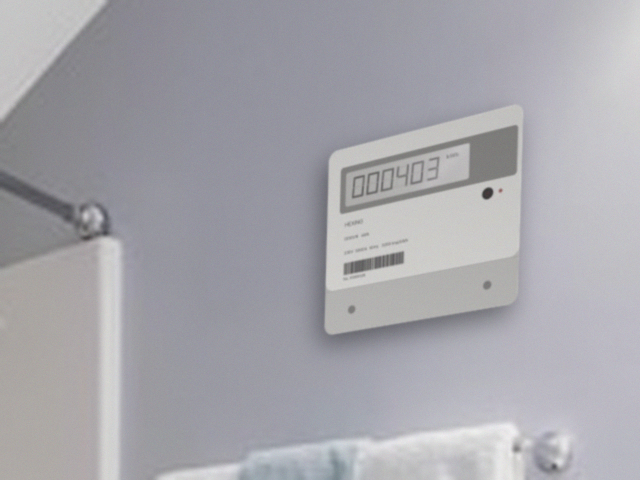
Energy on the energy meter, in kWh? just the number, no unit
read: 403
